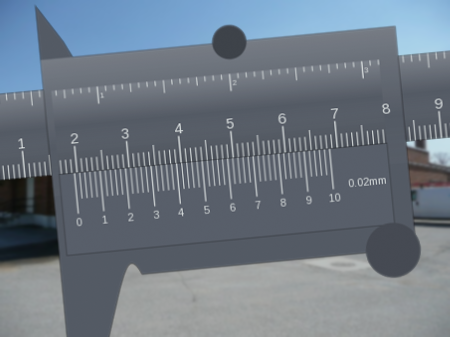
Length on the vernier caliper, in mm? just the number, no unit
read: 19.5
